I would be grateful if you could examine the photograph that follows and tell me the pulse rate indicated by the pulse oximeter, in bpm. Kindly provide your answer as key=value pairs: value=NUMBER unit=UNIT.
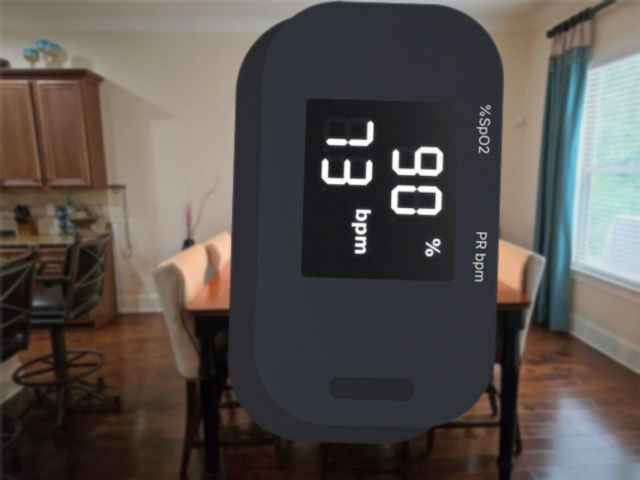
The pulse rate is value=73 unit=bpm
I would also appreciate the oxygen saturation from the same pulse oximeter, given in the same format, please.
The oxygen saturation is value=90 unit=%
